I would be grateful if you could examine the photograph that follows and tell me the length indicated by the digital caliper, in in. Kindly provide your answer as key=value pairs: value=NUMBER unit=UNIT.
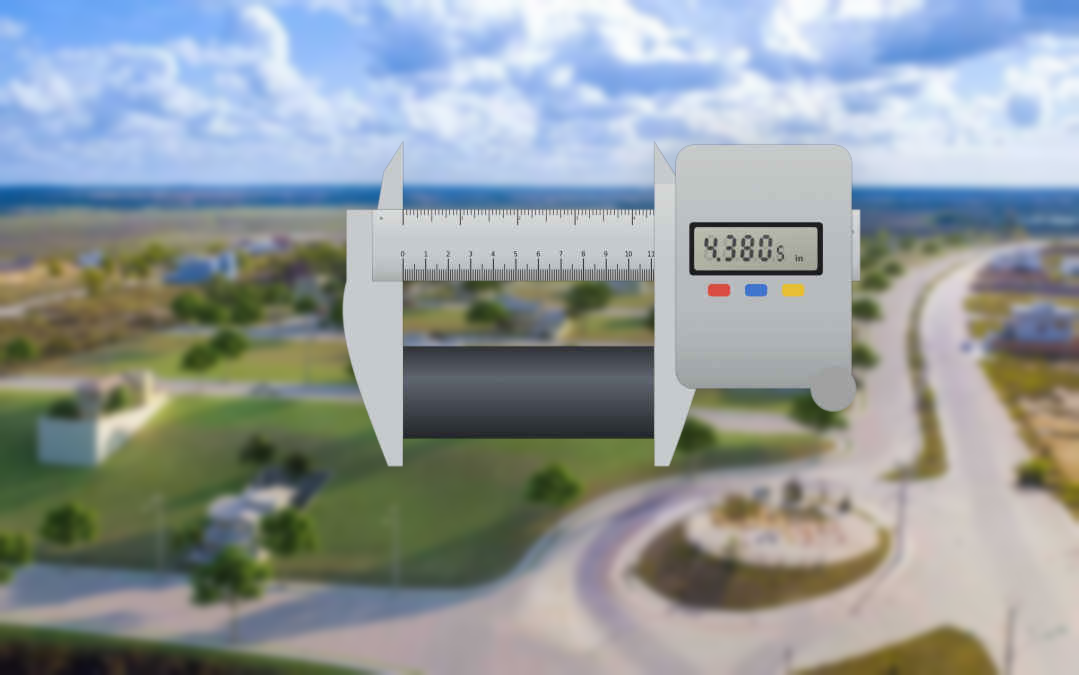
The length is value=4.3805 unit=in
